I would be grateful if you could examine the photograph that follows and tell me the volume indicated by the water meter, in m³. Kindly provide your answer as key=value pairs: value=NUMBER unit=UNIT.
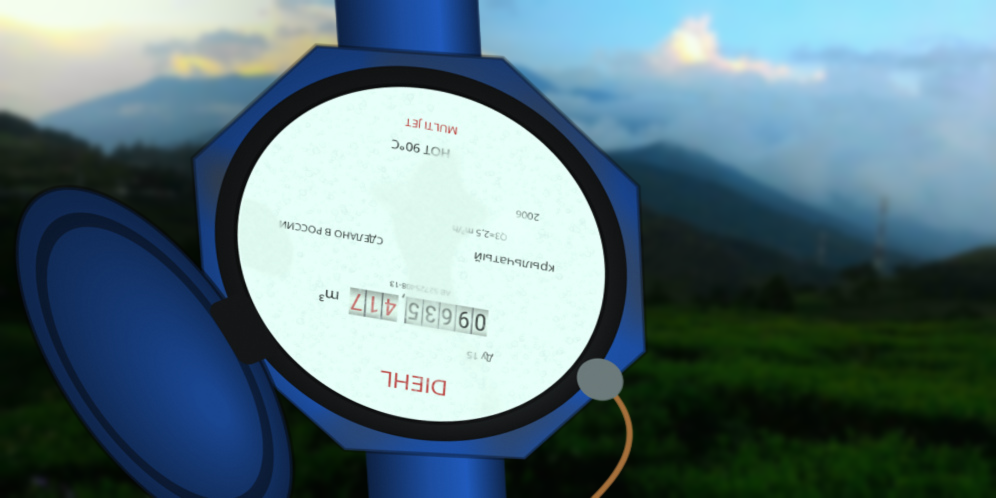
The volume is value=9635.417 unit=m³
